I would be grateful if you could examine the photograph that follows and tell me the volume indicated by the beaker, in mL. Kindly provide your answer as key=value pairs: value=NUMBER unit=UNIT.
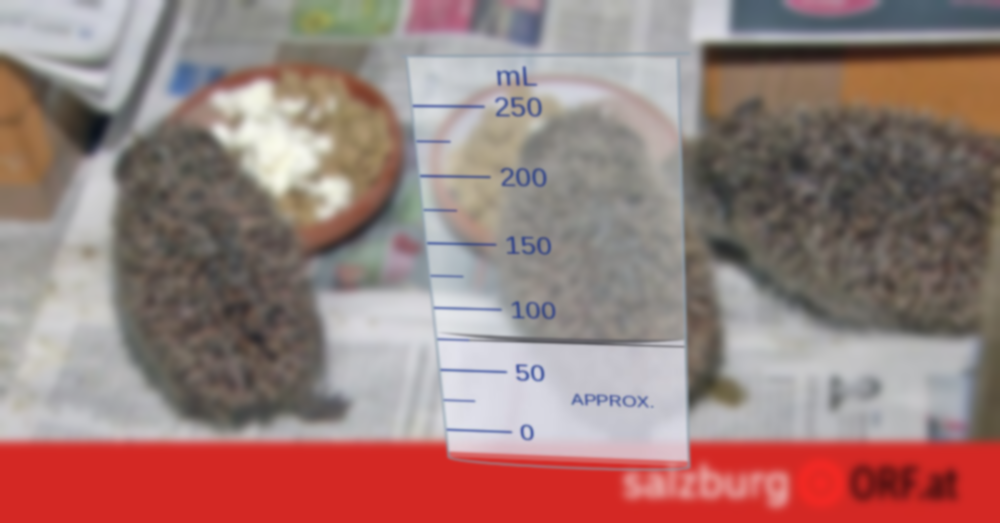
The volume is value=75 unit=mL
